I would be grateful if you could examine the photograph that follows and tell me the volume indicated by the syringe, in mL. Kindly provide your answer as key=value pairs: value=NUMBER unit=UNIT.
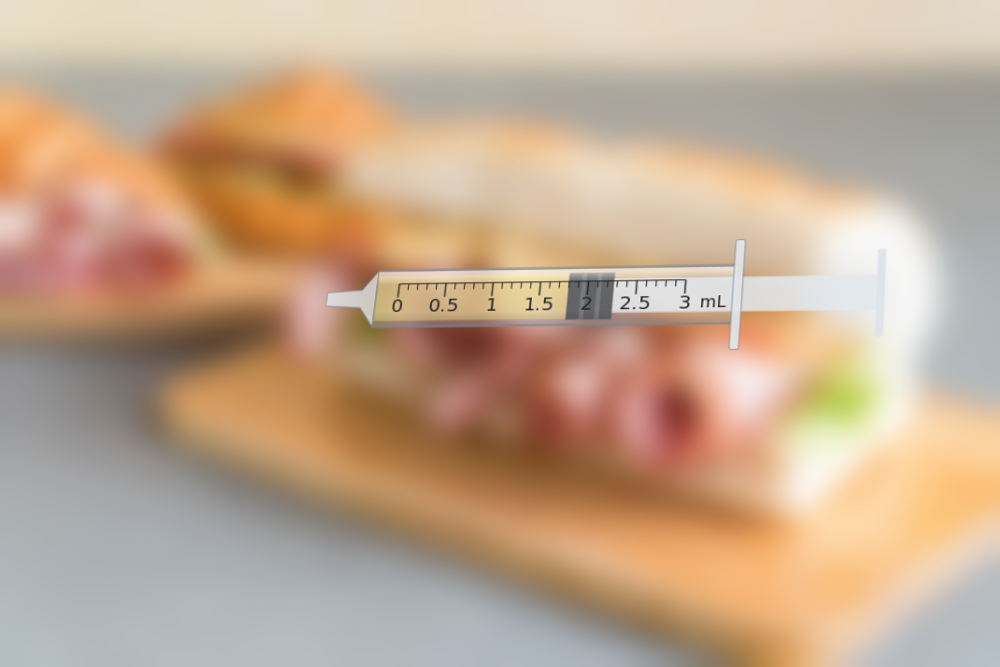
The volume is value=1.8 unit=mL
